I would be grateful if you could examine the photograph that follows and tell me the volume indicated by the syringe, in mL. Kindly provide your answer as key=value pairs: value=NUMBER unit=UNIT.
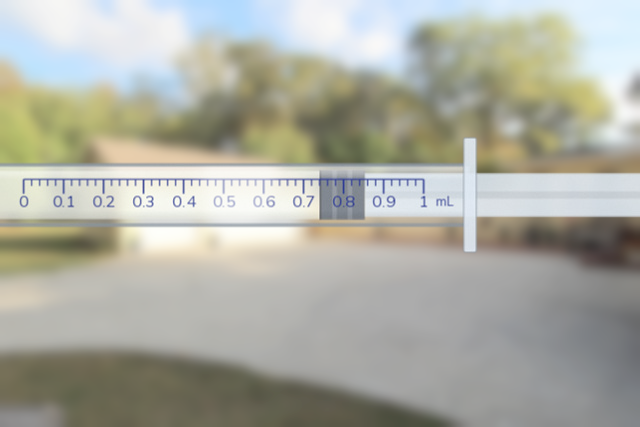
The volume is value=0.74 unit=mL
